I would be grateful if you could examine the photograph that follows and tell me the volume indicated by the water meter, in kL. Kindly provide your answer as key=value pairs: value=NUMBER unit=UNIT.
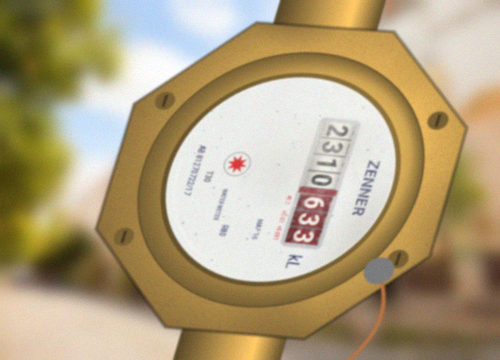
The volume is value=2310.633 unit=kL
